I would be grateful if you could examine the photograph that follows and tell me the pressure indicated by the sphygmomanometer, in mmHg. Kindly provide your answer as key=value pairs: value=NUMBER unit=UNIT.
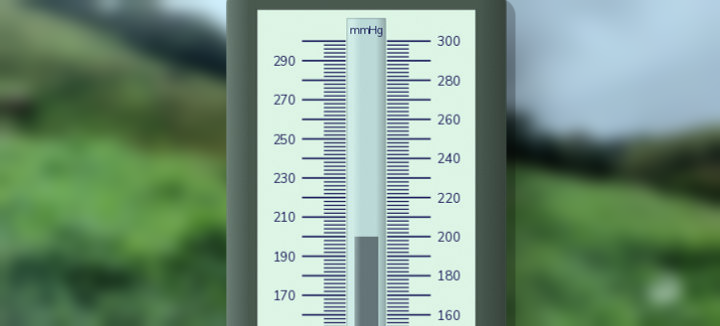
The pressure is value=200 unit=mmHg
